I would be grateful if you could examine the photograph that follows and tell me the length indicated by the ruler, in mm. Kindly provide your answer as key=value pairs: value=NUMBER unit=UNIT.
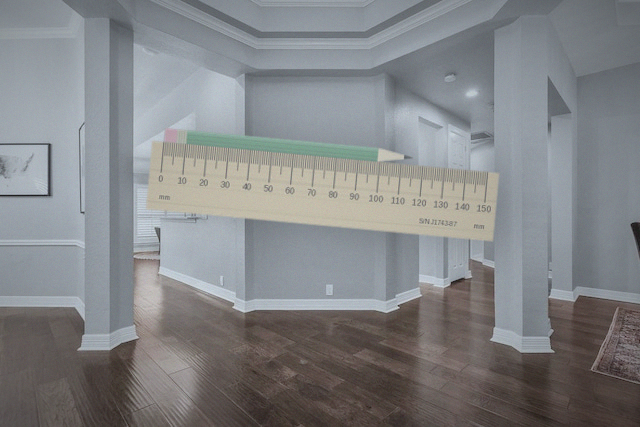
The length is value=115 unit=mm
